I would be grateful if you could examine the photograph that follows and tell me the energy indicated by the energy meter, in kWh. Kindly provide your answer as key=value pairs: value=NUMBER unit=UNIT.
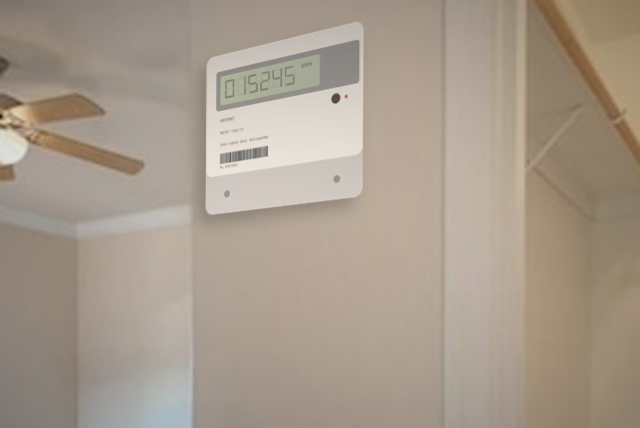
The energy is value=15245 unit=kWh
